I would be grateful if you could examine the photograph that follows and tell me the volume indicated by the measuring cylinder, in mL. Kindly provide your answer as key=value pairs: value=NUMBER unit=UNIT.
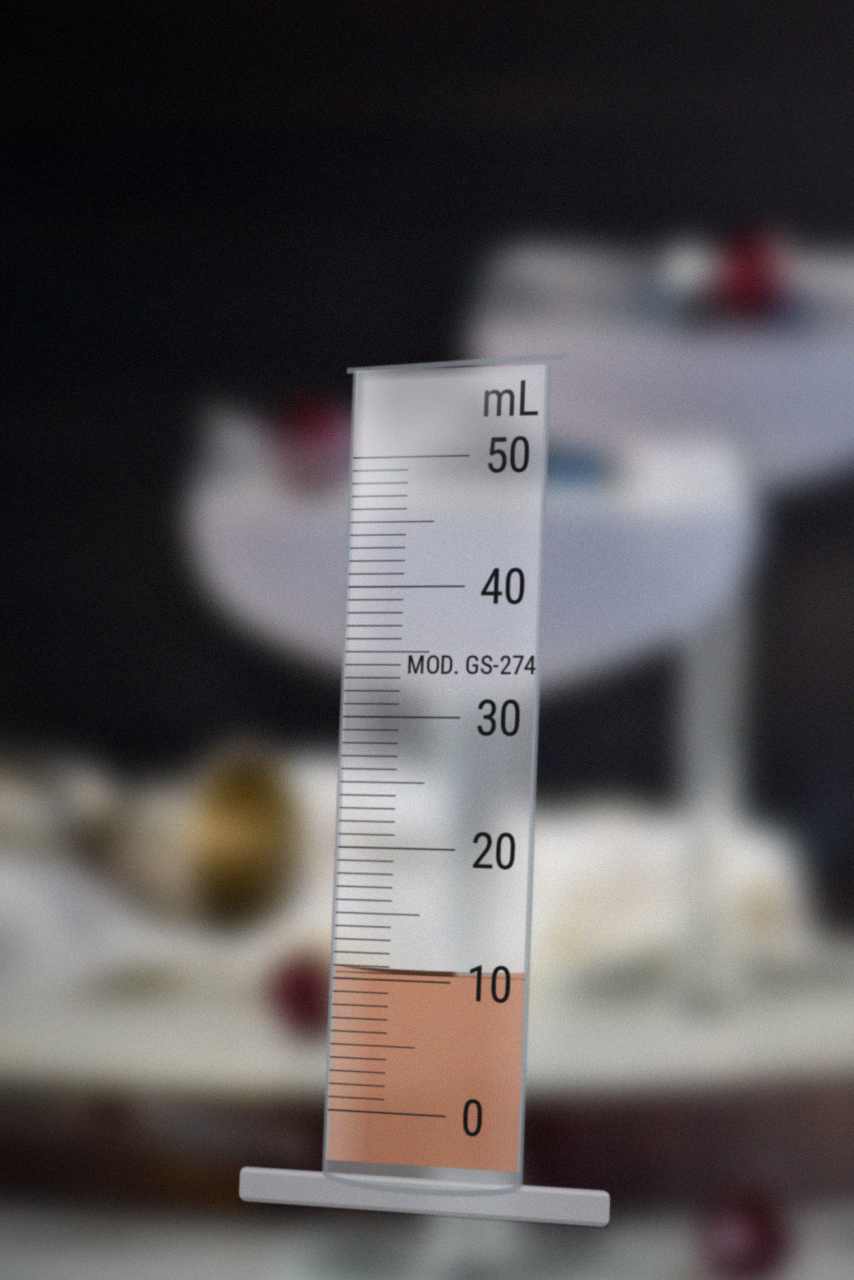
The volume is value=10.5 unit=mL
